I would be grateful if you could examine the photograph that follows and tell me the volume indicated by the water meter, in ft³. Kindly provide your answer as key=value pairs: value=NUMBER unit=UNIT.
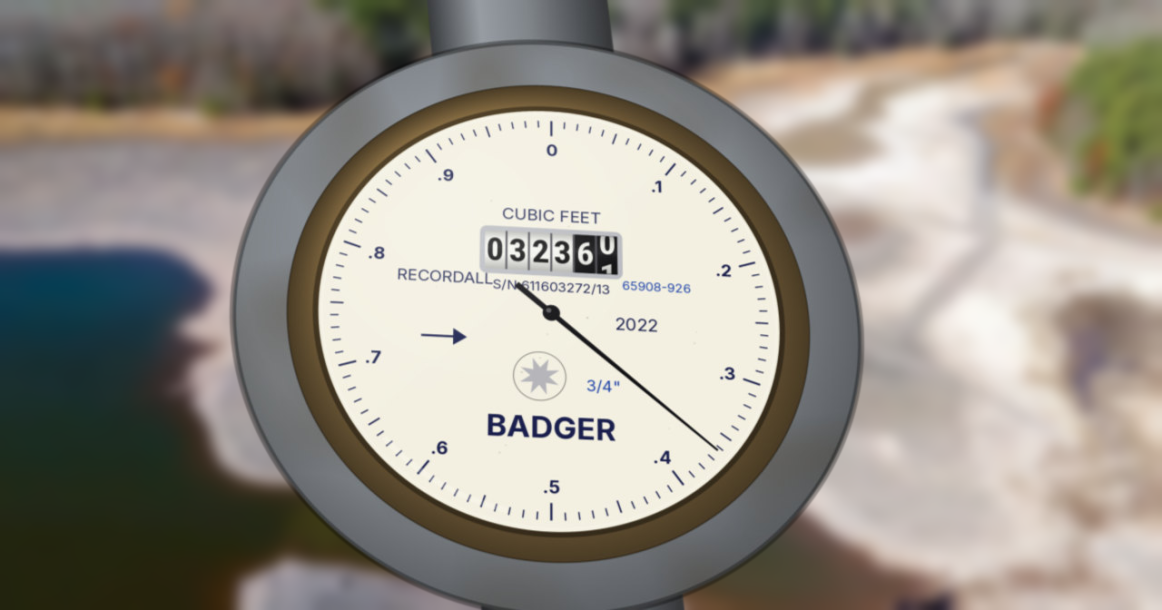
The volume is value=32360.36 unit=ft³
